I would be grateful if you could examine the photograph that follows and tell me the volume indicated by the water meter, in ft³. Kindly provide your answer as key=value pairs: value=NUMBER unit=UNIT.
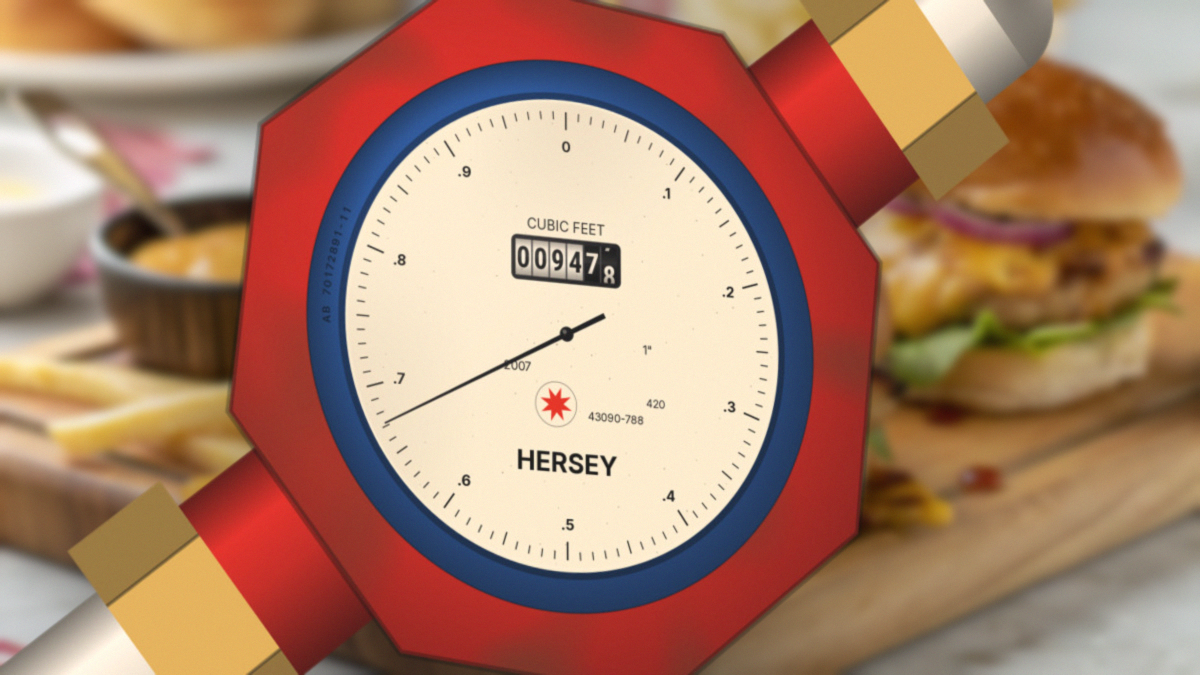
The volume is value=9477.67 unit=ft³
